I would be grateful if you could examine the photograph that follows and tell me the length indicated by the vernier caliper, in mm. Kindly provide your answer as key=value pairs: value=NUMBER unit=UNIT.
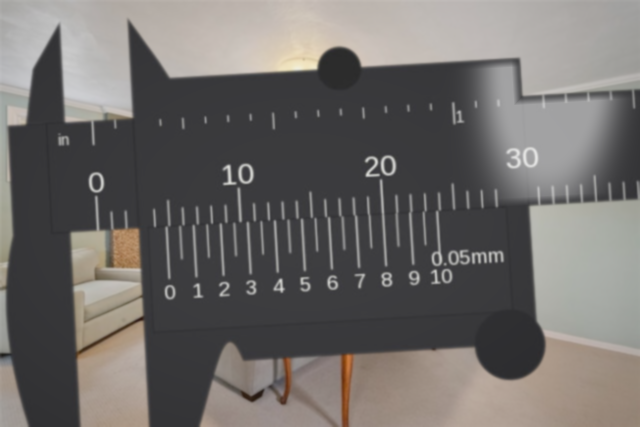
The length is value=4.8 unit=mm
